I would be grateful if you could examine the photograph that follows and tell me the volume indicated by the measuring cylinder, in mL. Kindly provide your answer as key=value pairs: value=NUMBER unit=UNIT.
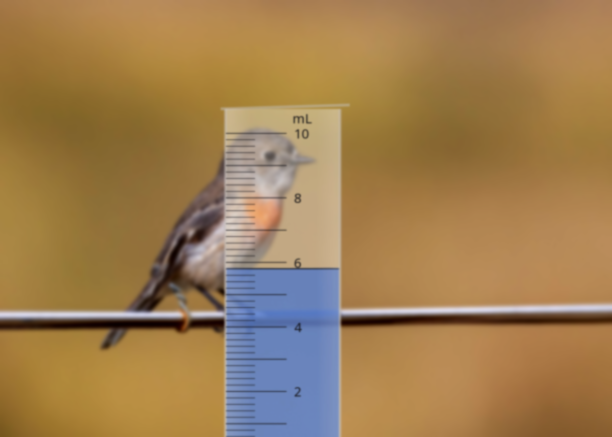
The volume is value=5.8 unit=mL
